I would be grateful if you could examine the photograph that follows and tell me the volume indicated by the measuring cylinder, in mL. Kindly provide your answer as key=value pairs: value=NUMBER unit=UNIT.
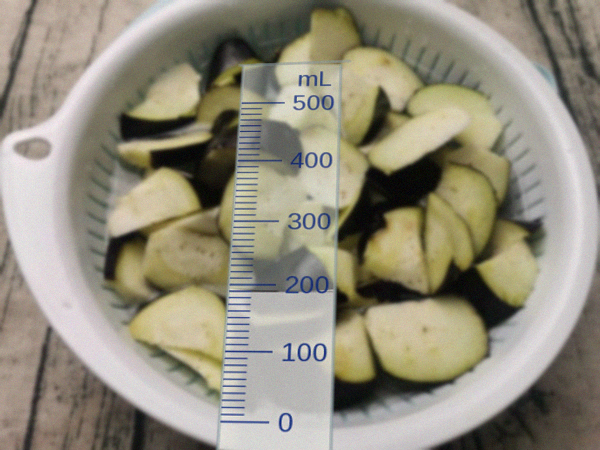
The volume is value=190 unit=mL
